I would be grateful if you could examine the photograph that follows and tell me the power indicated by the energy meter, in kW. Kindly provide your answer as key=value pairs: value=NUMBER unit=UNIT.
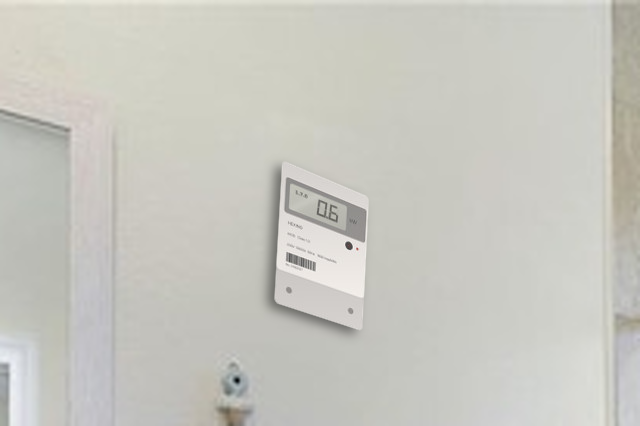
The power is value=0.6 unit=kW
